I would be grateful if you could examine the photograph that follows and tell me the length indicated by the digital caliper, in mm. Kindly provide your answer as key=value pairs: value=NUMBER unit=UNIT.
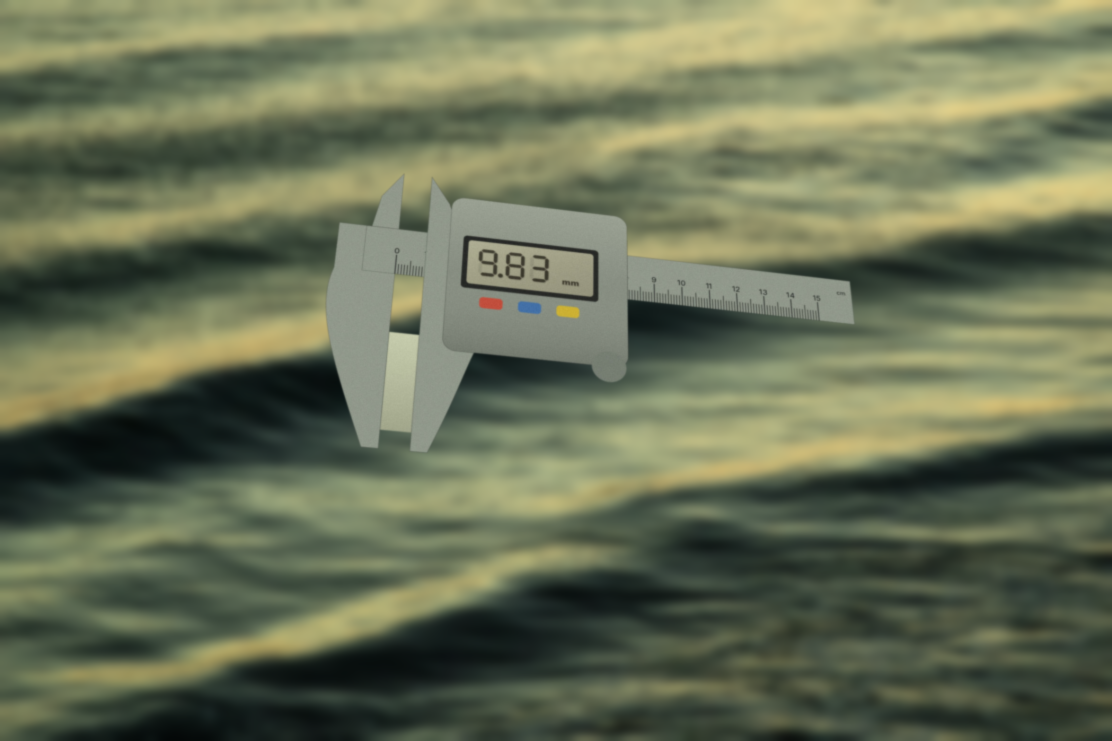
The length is value=9.83 unit=mm
